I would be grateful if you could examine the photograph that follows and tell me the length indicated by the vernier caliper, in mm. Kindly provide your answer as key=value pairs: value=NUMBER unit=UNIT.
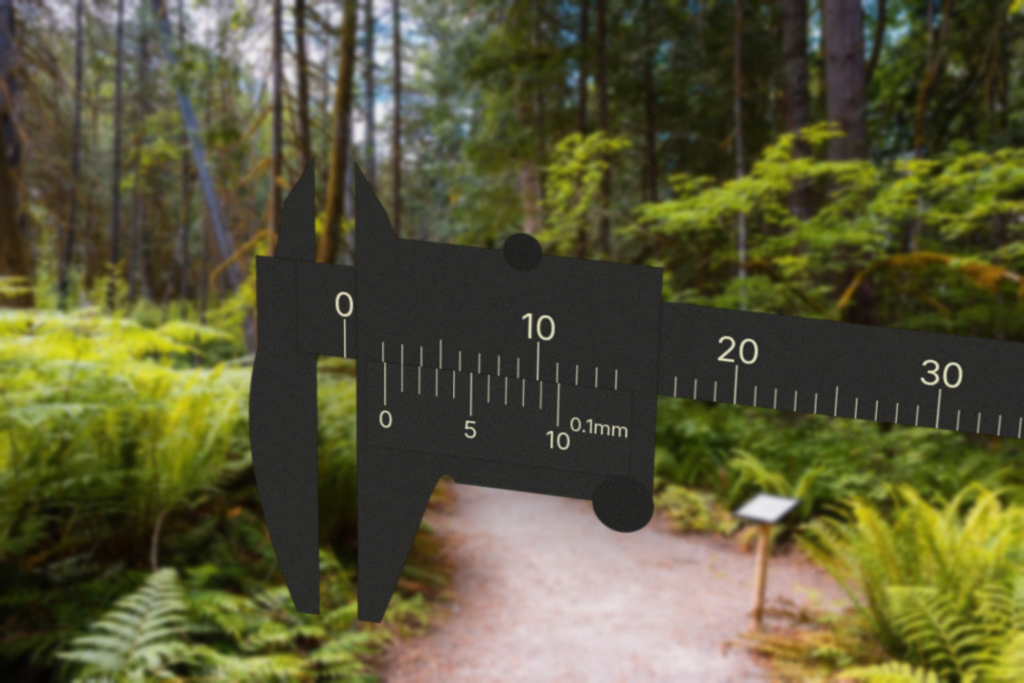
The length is value=2.1 unit=mm
